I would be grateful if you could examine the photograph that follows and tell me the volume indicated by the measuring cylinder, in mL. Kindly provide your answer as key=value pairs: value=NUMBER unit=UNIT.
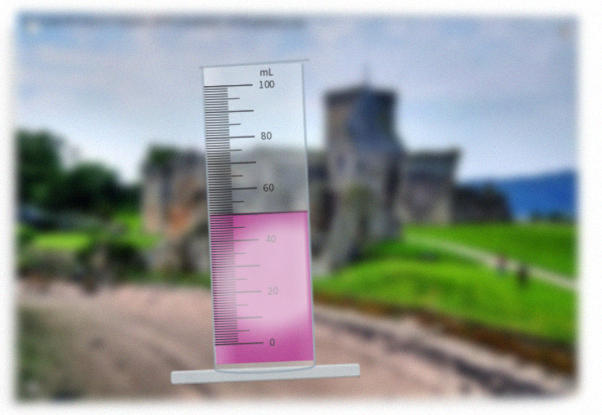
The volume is value=50 unit=mL
